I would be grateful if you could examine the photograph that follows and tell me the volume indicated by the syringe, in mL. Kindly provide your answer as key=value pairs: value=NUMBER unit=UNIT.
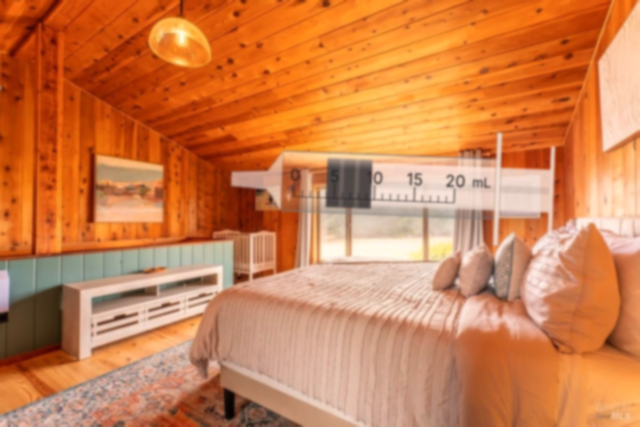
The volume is value=4 unit=mL
